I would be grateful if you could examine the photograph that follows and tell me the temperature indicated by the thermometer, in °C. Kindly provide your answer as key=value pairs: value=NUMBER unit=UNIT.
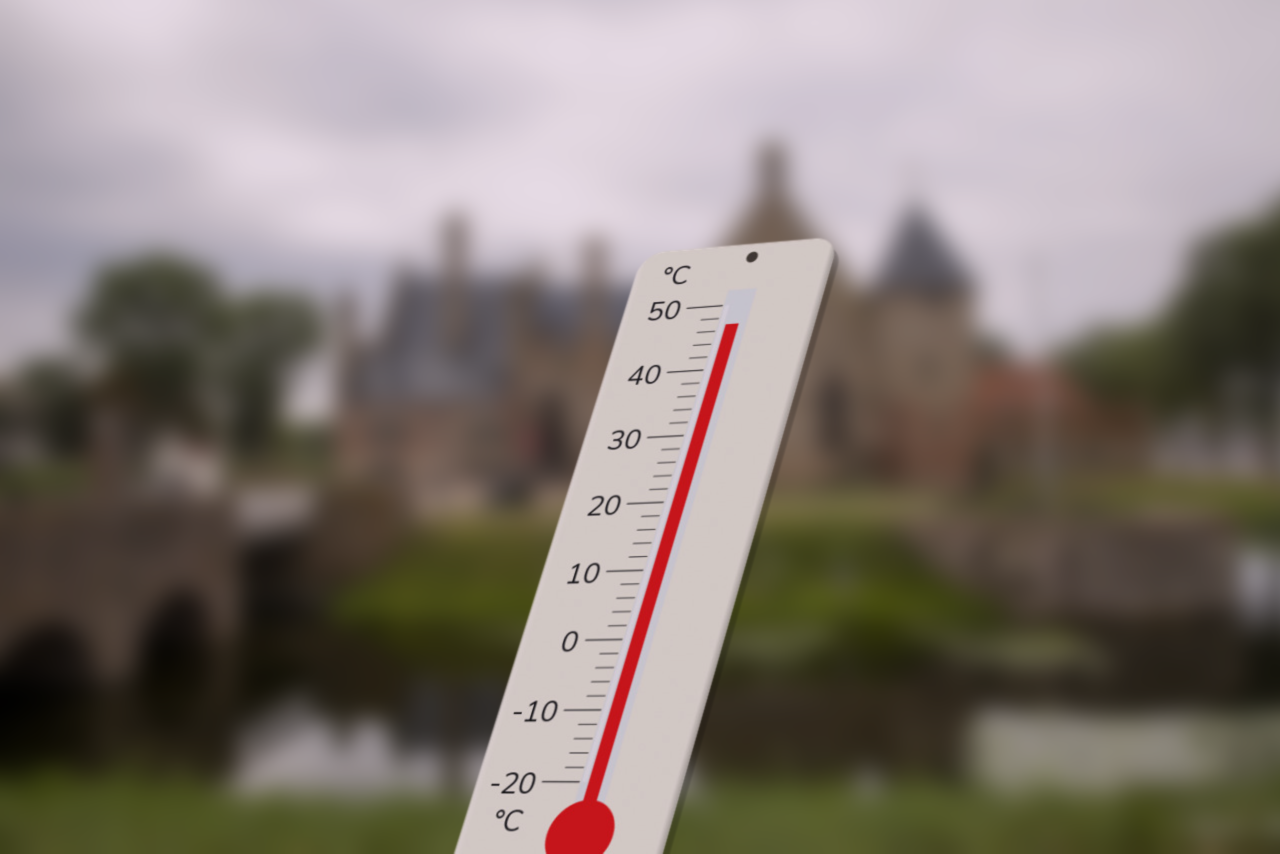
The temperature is value=47 unit=°C
